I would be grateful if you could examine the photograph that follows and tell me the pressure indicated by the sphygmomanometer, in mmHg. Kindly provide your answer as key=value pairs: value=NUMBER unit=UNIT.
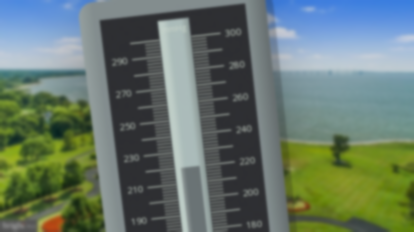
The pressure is value=220 unit=mmHg
